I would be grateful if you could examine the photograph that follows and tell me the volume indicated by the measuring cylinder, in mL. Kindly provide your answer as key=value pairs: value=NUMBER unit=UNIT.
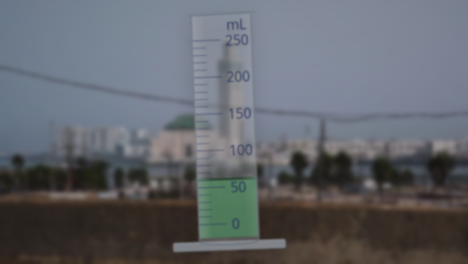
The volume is value=60 unit=mL
